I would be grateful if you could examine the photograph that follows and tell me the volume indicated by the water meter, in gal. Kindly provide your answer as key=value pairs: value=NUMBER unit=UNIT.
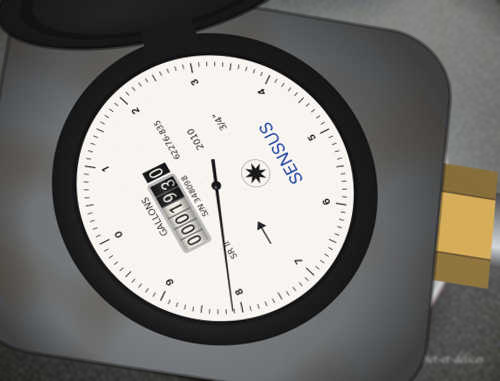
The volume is value=1928.1 unit=gal
